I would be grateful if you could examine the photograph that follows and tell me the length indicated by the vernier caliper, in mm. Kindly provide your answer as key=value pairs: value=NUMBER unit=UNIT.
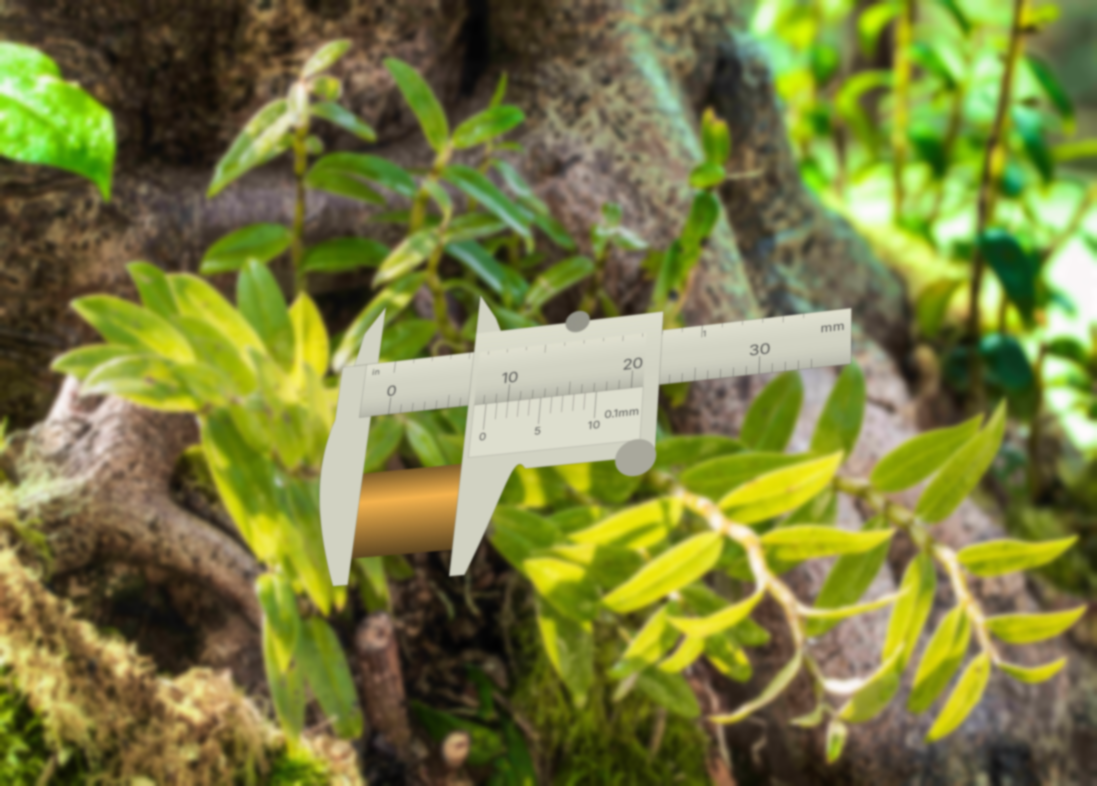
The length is value=8.2 unit=mm
